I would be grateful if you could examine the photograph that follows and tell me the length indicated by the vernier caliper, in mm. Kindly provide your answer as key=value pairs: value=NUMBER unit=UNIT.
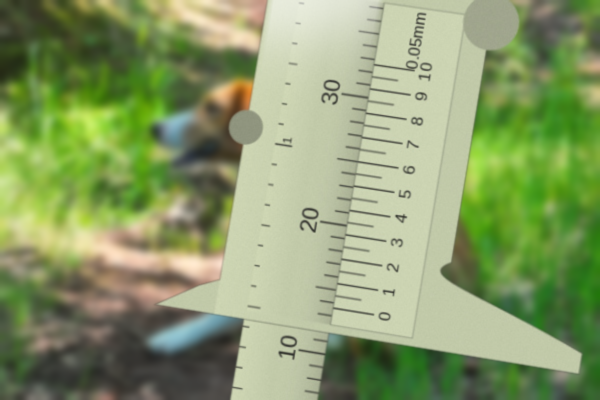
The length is value=13.6 unit=mm
